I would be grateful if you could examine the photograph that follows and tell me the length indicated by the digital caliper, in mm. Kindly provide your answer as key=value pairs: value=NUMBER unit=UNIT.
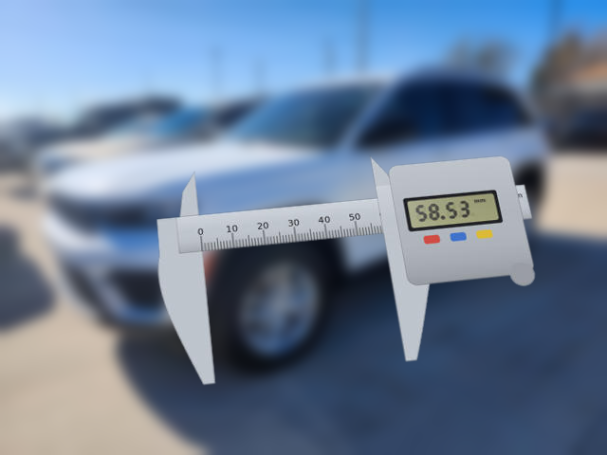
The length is value=58.53 unit=mm
